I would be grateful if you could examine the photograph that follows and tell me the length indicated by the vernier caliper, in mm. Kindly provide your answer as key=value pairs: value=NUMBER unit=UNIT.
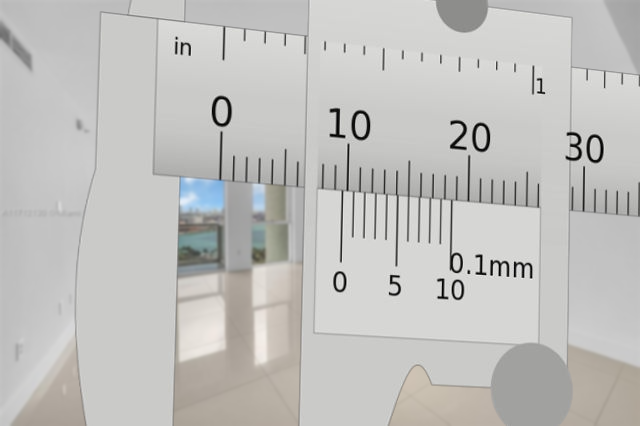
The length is value=9.6 unit=mm
